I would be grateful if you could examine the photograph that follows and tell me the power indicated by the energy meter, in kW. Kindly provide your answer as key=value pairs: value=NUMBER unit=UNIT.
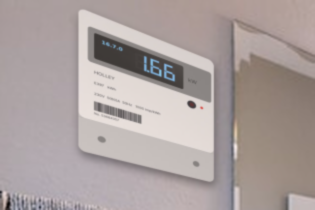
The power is value=1.66 unit=kW
